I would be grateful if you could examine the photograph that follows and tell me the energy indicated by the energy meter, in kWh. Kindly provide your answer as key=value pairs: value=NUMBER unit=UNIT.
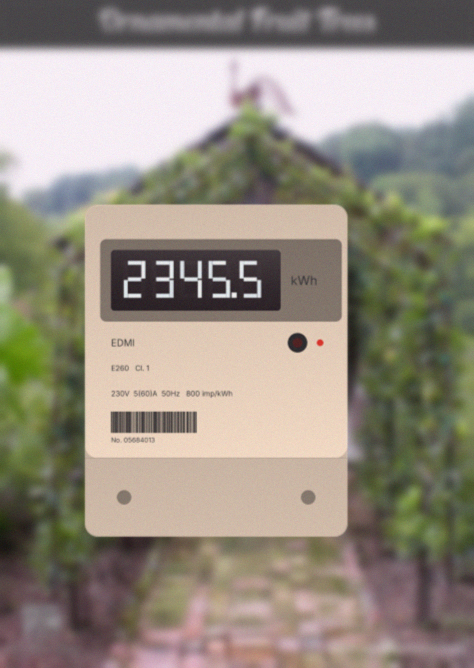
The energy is value=2345.5 unit=kWh
